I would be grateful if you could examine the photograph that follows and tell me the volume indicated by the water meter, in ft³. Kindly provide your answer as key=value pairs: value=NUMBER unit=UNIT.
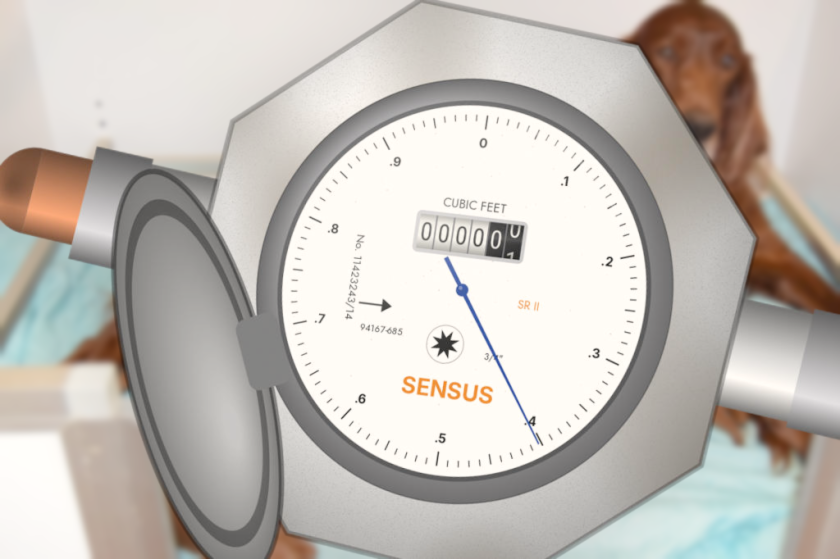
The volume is value=0.40 unit=ft³
